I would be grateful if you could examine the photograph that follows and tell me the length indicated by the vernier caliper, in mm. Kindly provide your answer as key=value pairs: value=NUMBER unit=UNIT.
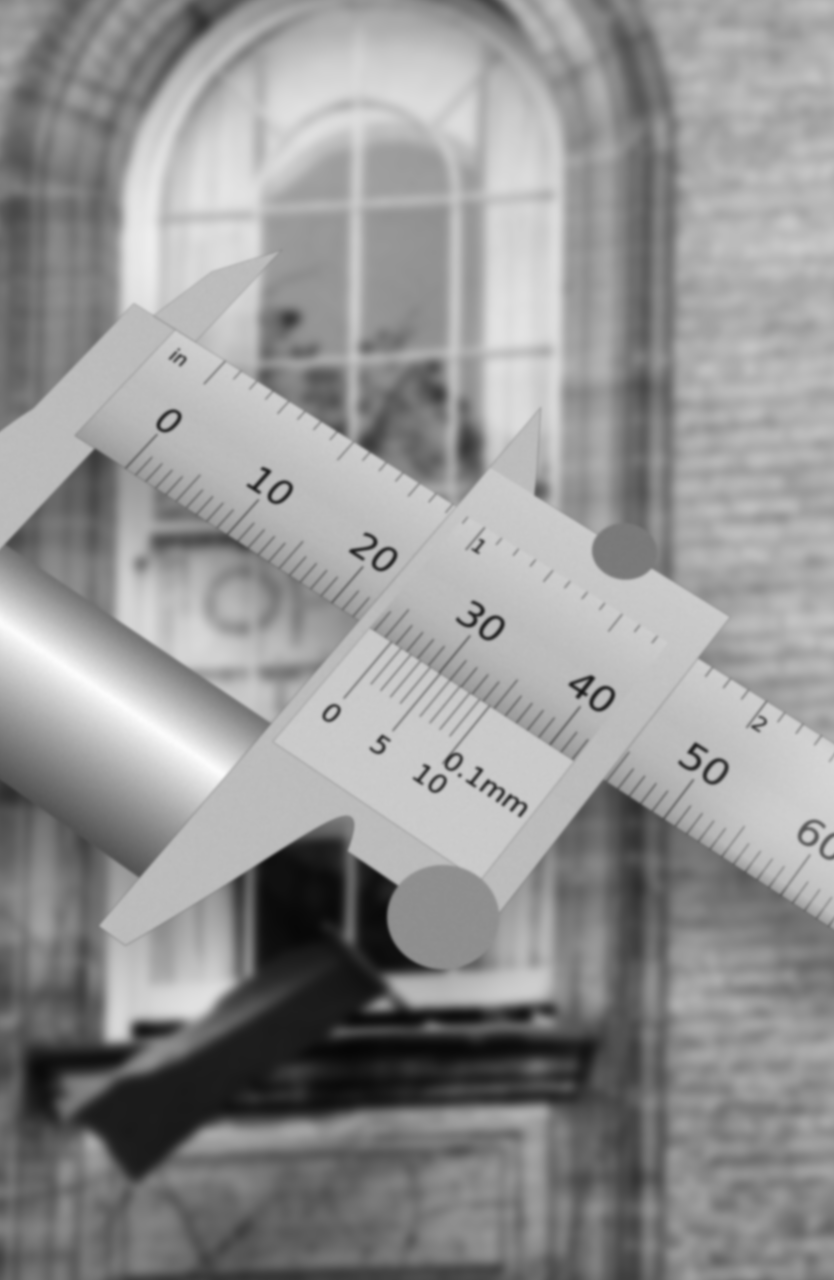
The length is value=25.6 unit=mm
